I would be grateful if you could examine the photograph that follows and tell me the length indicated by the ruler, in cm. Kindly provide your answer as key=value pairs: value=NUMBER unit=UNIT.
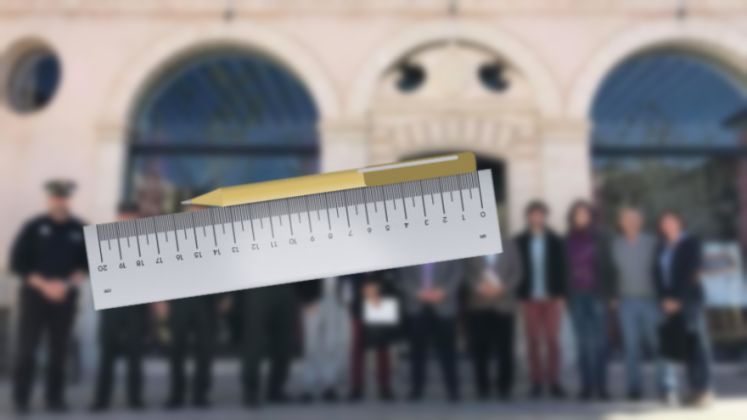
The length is value=15.5 unit=cm
